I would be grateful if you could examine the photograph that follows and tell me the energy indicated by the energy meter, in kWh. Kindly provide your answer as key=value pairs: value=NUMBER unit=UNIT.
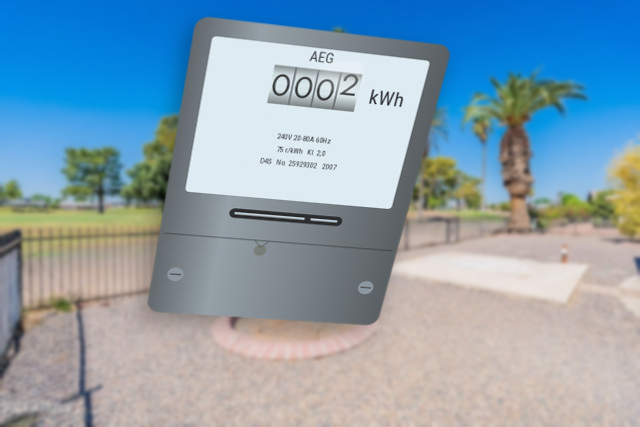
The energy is value=2 unit=kWh
